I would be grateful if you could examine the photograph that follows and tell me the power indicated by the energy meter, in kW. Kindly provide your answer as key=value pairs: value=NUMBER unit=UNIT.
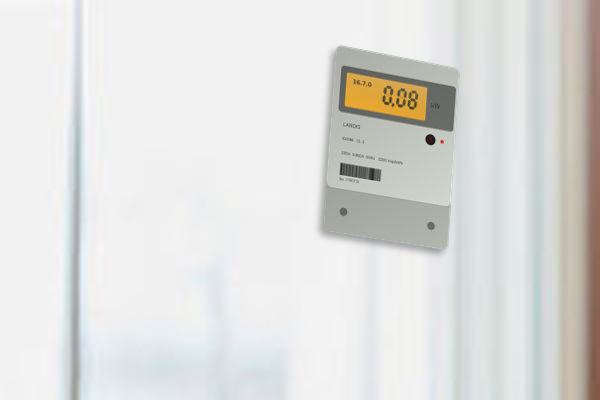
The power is value=0.08 unit=kW
